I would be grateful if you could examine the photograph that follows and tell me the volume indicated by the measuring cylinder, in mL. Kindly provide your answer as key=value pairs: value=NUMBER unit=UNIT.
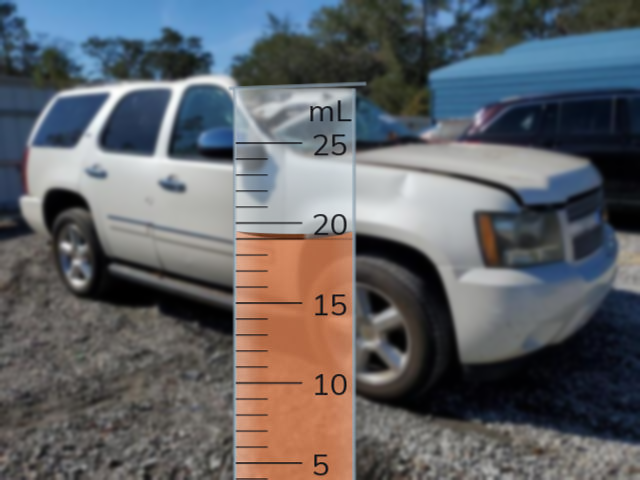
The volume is value=19 unit=mL
